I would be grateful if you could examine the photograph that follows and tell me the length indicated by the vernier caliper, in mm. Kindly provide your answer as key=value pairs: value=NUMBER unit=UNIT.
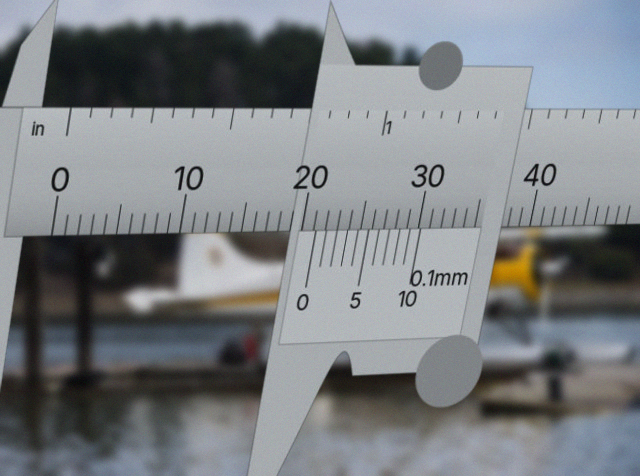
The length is value=21.2 unit=mm
